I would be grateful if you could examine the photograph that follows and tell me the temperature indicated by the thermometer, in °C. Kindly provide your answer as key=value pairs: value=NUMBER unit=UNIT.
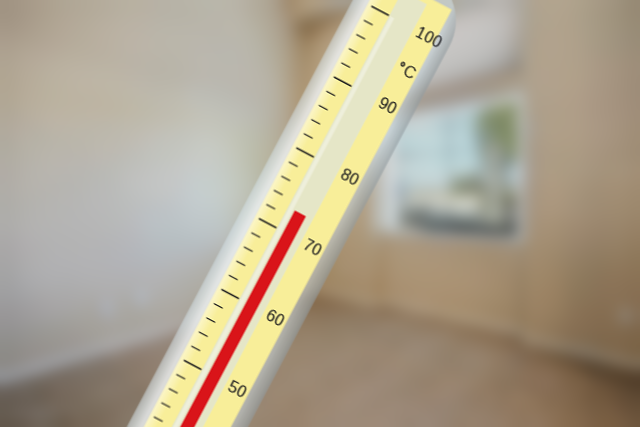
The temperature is value=73 unit=°C
